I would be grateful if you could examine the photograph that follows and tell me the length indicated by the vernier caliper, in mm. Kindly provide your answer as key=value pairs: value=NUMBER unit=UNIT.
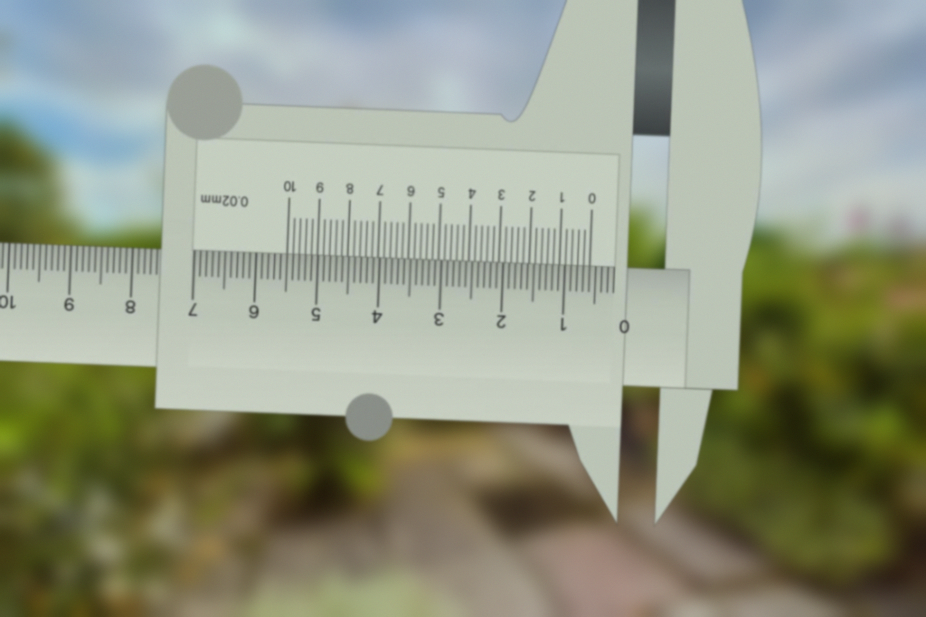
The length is value=6.0 unit=mm
